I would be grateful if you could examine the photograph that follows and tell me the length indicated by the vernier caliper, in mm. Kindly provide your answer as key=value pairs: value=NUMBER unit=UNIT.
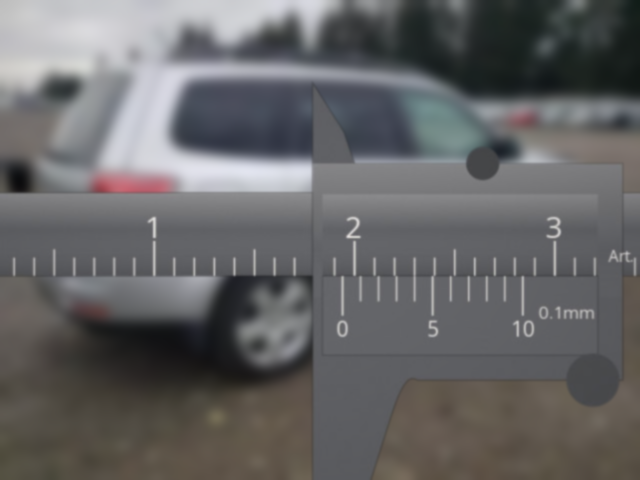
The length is value=19.4 unit=mm
